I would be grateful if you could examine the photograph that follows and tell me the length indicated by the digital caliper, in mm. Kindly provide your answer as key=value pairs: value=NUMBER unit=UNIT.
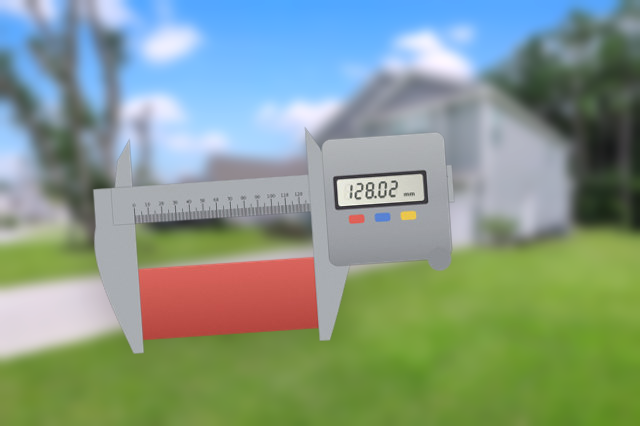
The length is value=128.02 unit=mm
